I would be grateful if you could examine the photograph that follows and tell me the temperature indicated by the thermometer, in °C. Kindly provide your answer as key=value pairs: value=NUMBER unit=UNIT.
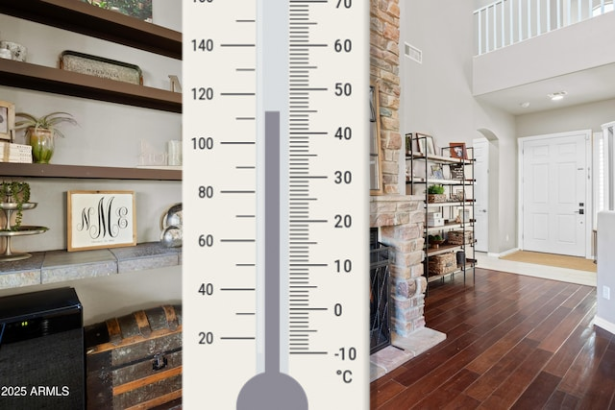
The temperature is value=45 unit=°C
